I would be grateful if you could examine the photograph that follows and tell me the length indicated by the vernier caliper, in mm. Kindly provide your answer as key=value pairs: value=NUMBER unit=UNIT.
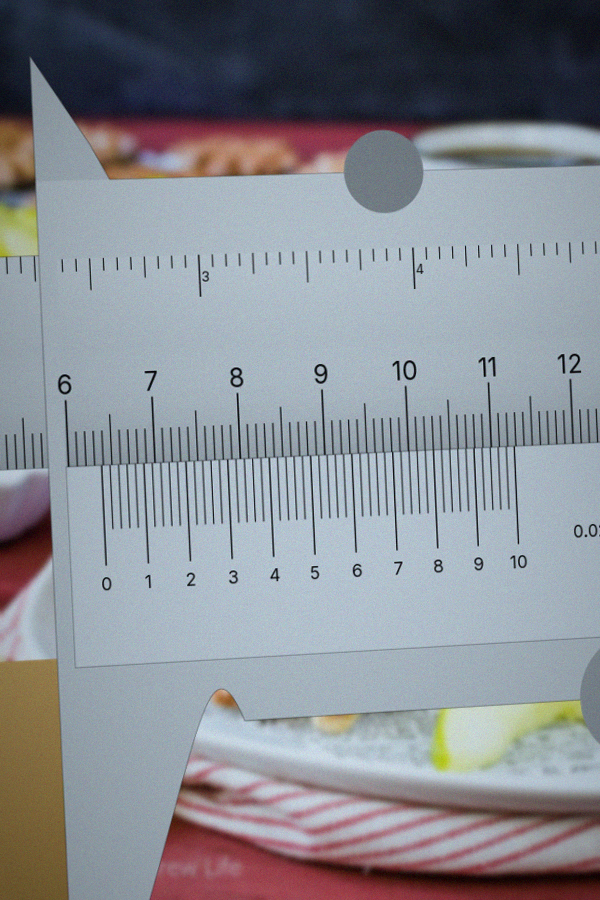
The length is value=63.8 unit=mm
